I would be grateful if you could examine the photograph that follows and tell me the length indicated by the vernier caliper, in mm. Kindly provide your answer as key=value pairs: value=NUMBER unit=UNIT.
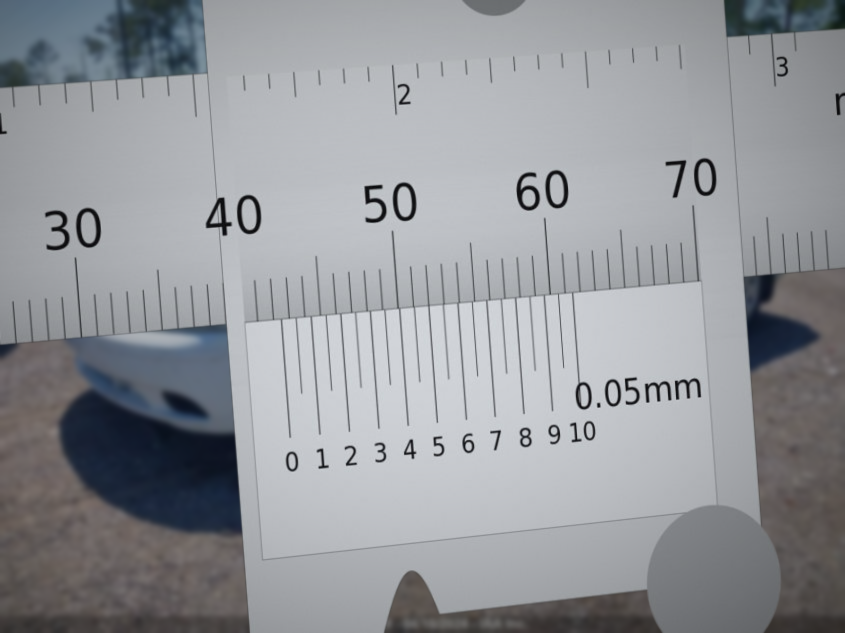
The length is value=42.5 unit=mm
